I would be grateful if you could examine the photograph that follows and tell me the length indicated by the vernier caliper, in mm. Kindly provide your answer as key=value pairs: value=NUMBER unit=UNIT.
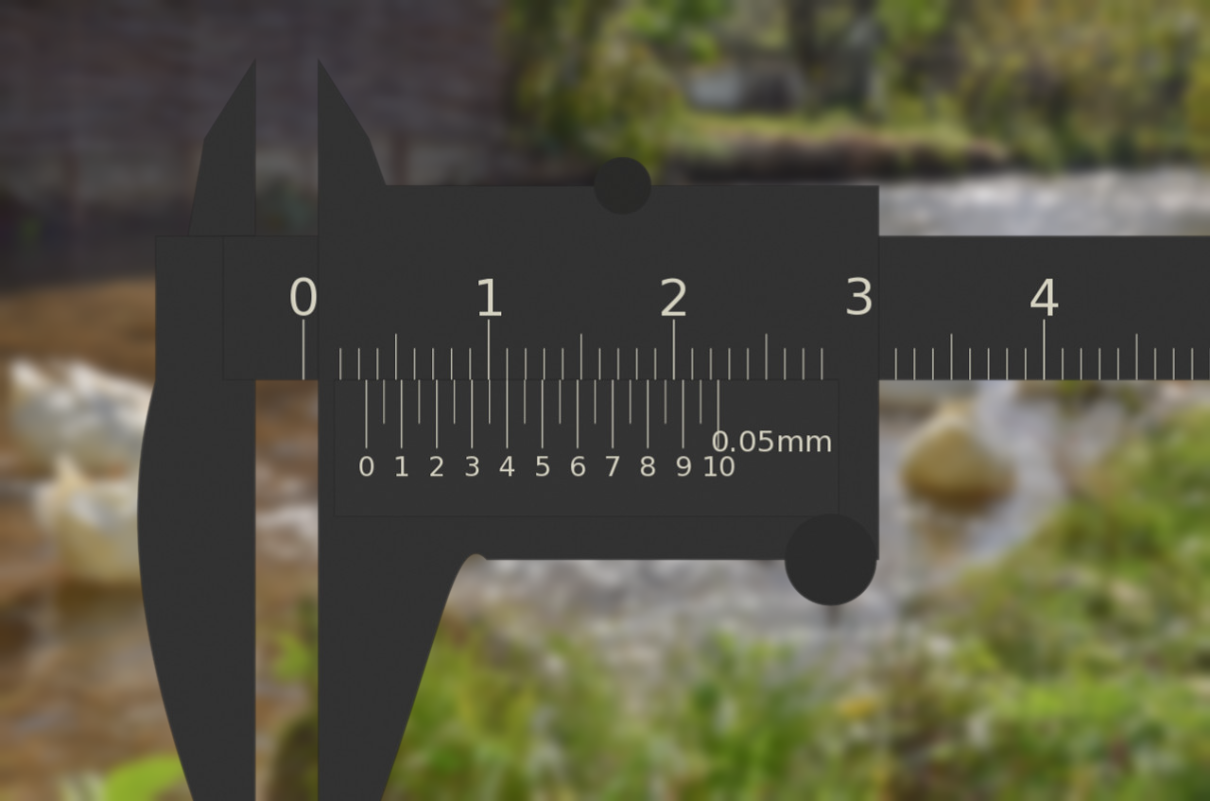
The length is value=3.4 unit=mm
